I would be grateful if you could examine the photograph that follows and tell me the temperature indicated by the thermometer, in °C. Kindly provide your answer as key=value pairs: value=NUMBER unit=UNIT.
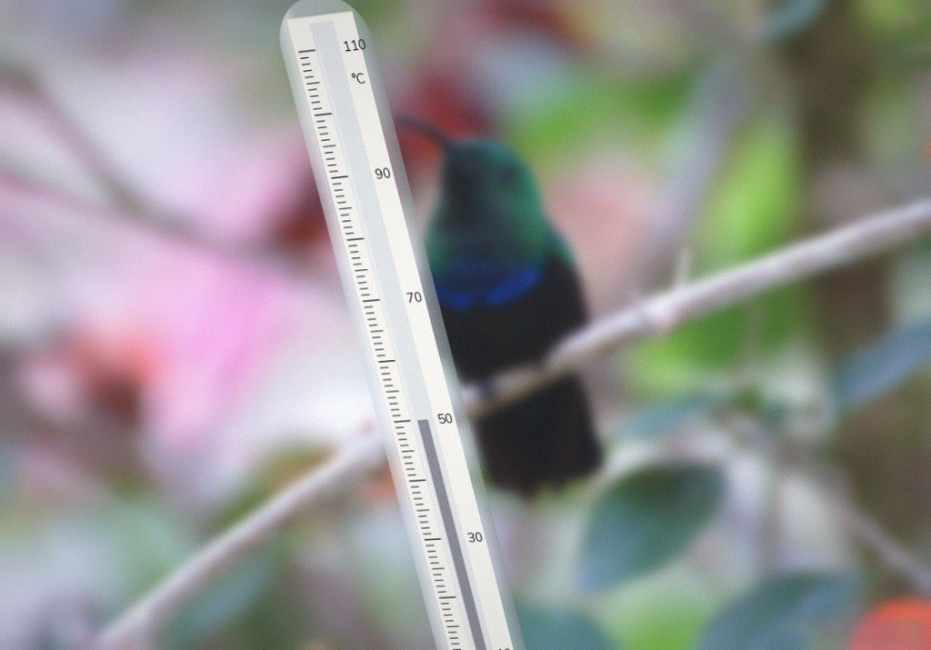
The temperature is value=50 unit=°C
